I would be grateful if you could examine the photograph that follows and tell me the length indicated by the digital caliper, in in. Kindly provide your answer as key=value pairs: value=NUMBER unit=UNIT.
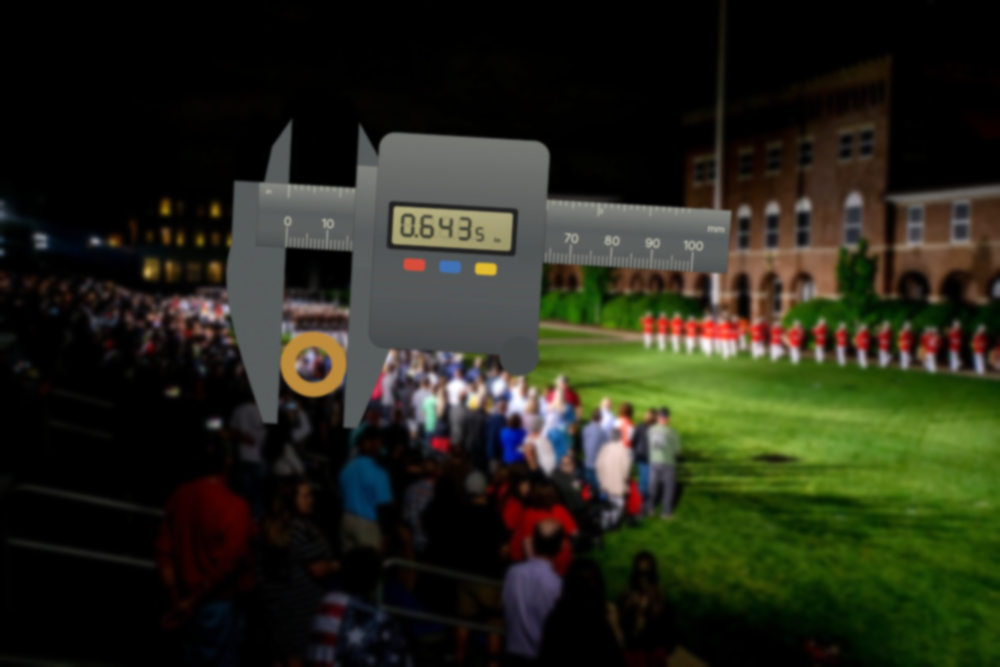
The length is value=0.6435 unit=in
